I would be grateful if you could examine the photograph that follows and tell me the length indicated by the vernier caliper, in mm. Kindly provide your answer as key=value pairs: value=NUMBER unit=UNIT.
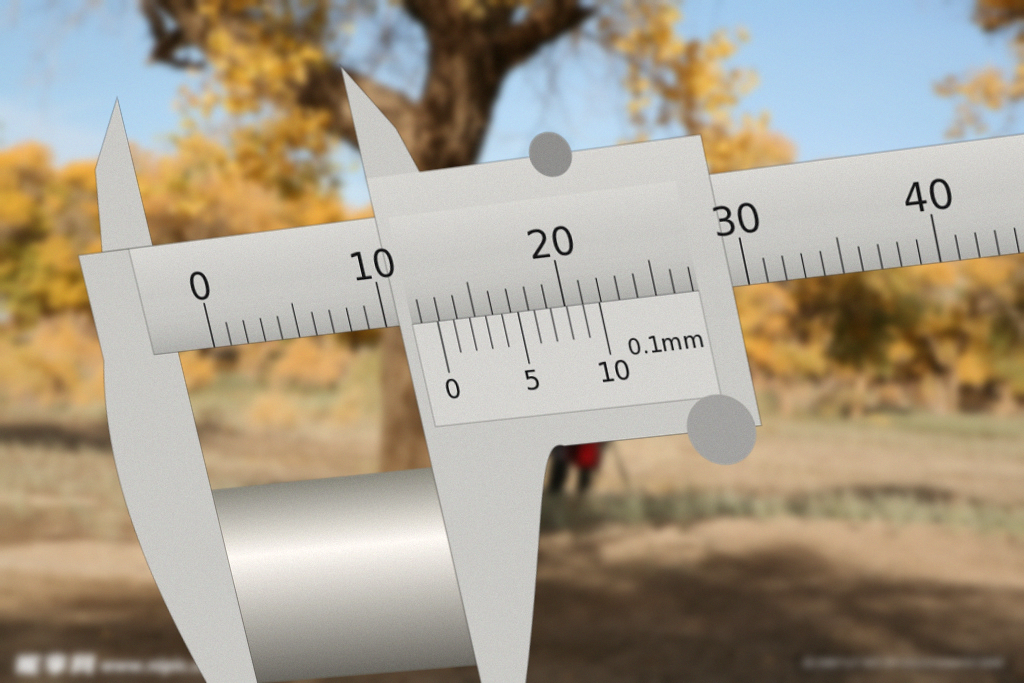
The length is value=12.9 unit=mm
